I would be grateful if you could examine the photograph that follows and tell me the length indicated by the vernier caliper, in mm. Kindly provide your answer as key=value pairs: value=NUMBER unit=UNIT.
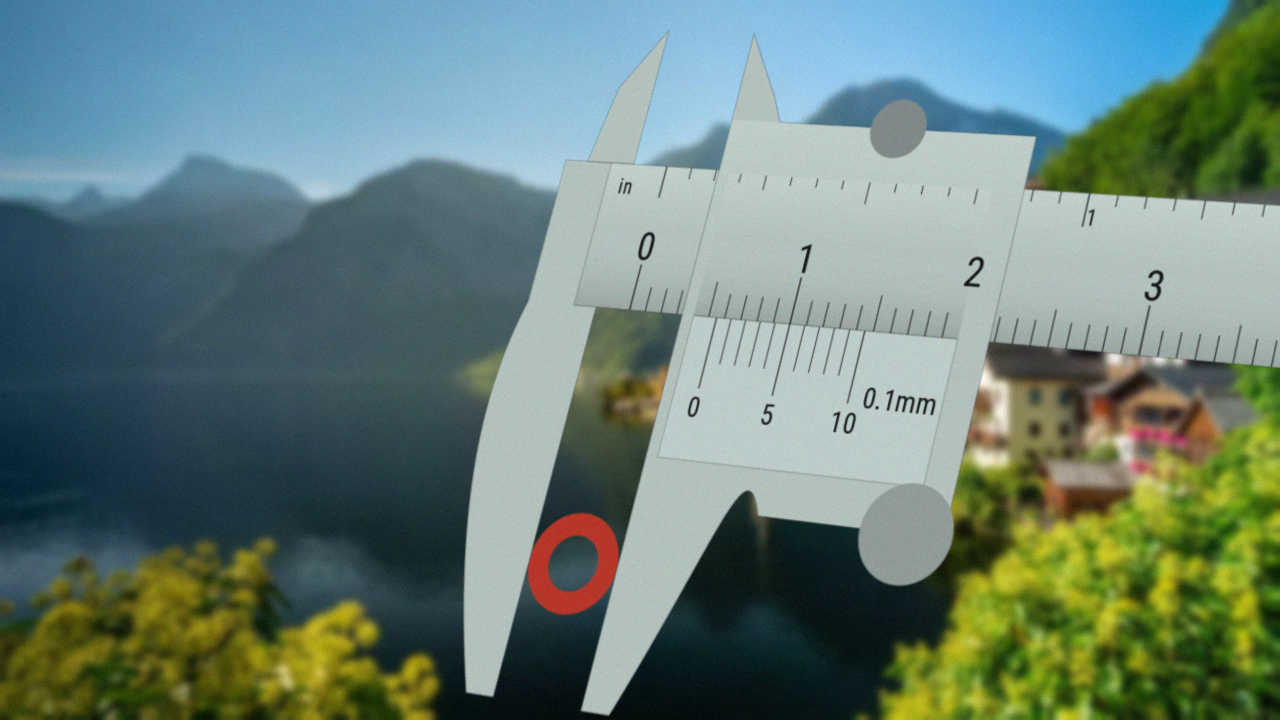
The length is value=5.5 unit=mm
